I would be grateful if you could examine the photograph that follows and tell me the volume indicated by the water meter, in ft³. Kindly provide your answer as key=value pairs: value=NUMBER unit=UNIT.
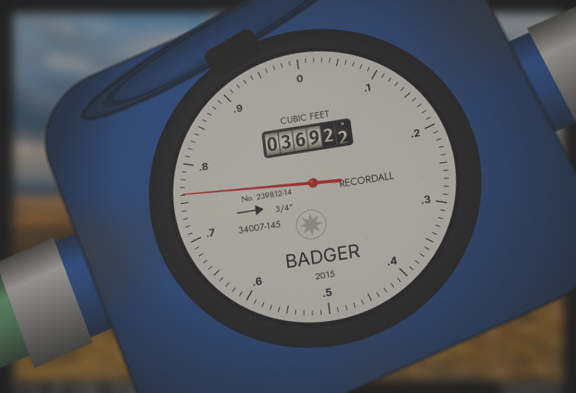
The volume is value=36921.76 unit=ft³
